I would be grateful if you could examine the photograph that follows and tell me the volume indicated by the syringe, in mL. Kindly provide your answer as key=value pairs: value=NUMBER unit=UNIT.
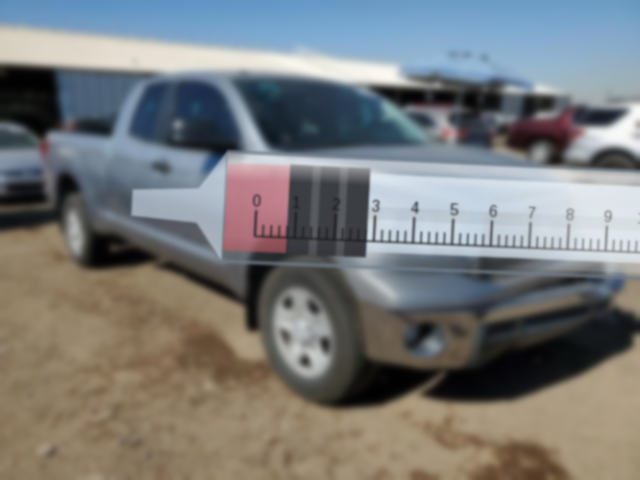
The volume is value=0.8 unit=mL
